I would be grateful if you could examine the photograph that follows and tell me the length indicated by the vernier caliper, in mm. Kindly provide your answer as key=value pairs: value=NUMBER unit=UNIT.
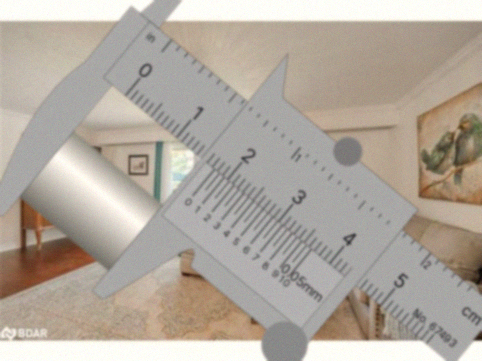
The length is value=17.5 unit=mm
